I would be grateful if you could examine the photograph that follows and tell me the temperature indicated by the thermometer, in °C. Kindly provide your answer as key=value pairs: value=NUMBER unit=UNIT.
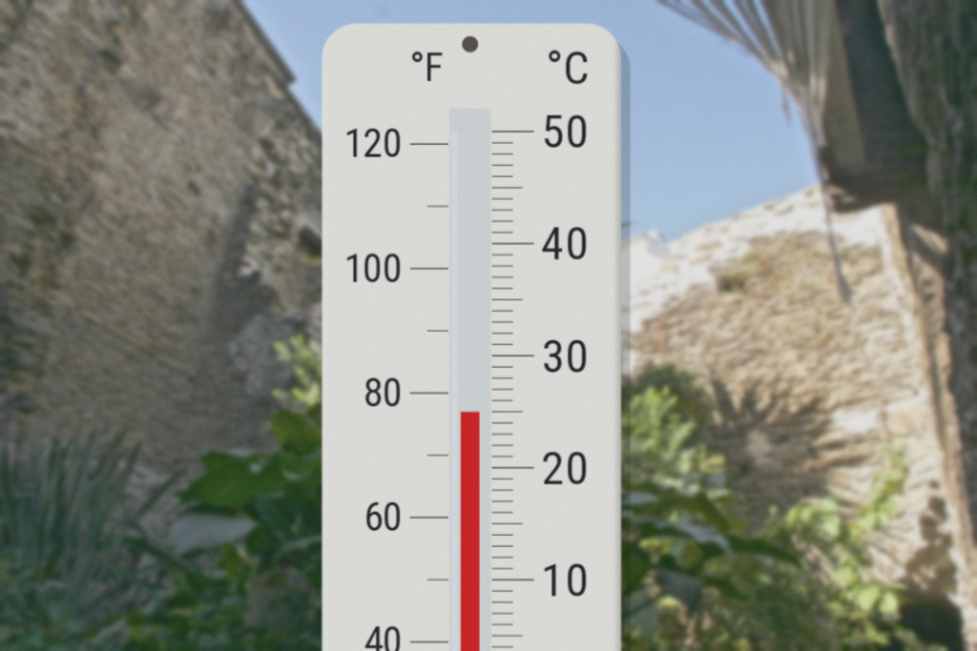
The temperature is value=25 unit=°C
